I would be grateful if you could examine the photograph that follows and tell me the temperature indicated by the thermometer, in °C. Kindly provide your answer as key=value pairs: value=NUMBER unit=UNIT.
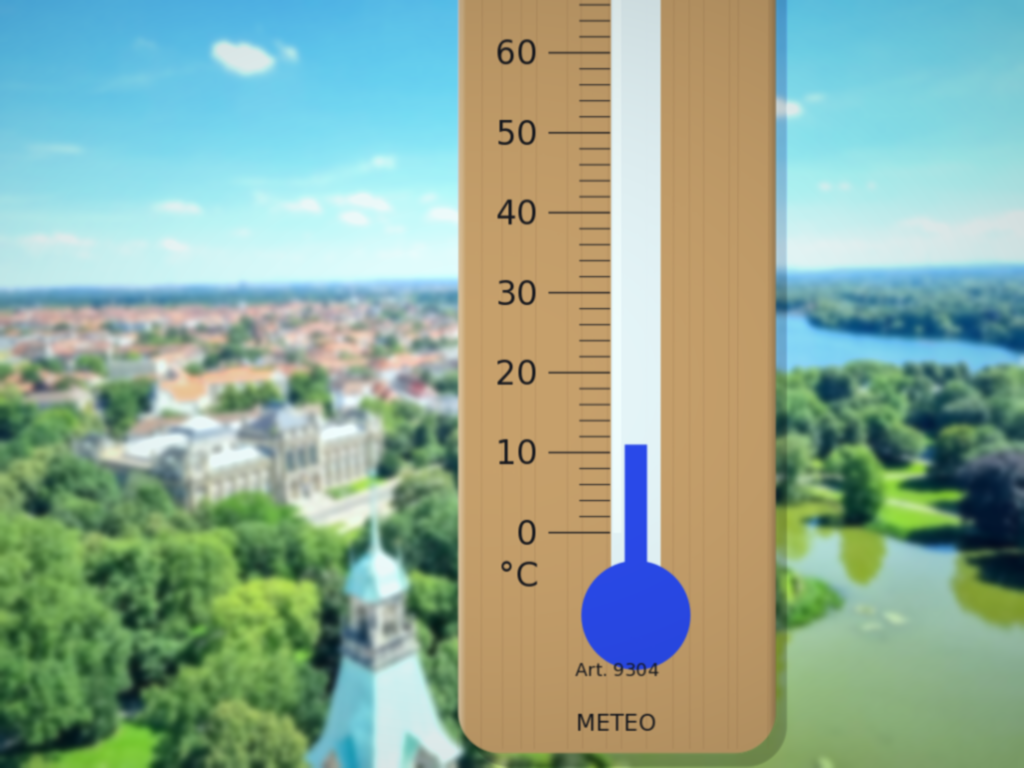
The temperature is value=11 unit=°C
